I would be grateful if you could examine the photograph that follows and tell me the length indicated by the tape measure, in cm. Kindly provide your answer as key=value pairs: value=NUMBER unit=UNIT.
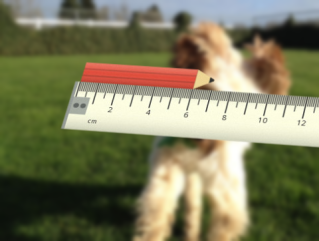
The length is value=7 unit=cm
